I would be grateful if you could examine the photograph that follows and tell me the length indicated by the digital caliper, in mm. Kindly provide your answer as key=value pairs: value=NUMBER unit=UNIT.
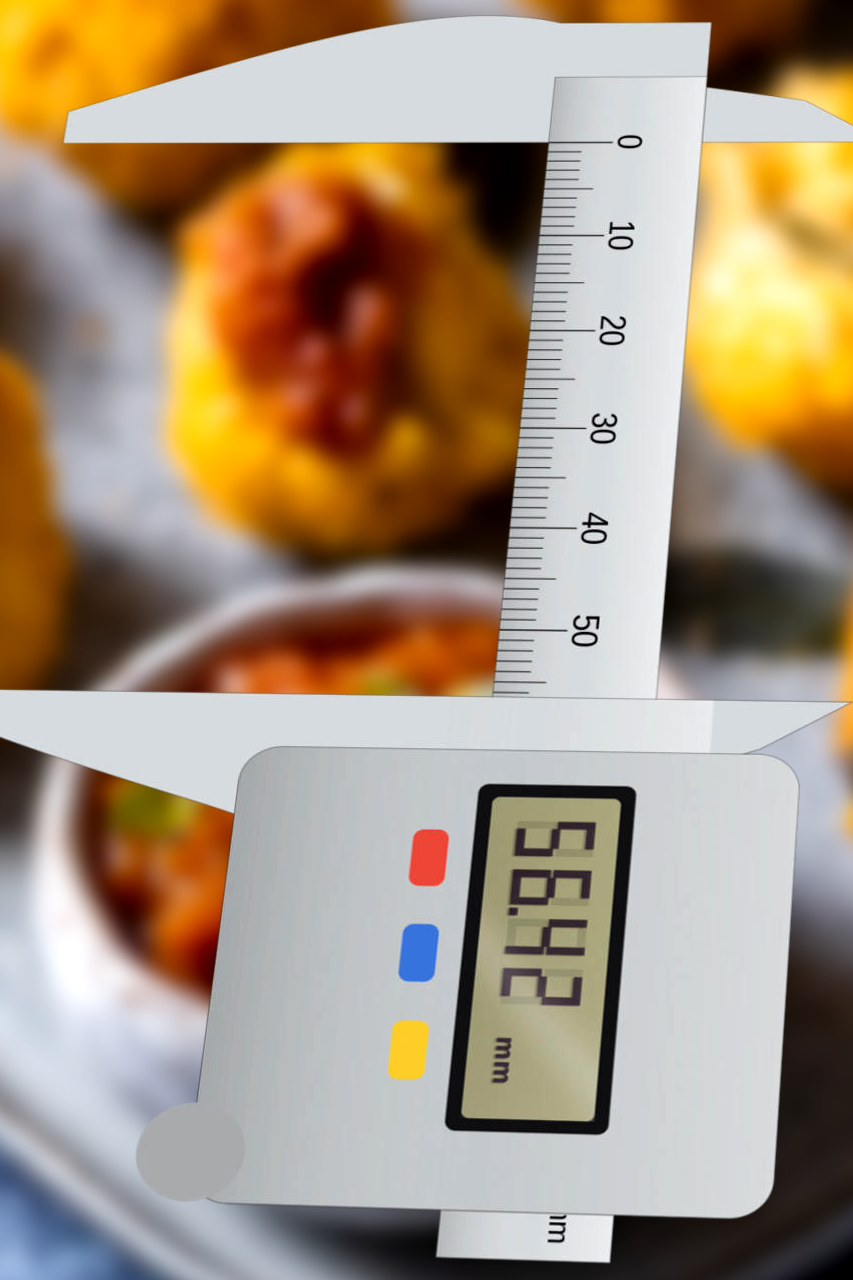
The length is value=56.42 unit=mm
